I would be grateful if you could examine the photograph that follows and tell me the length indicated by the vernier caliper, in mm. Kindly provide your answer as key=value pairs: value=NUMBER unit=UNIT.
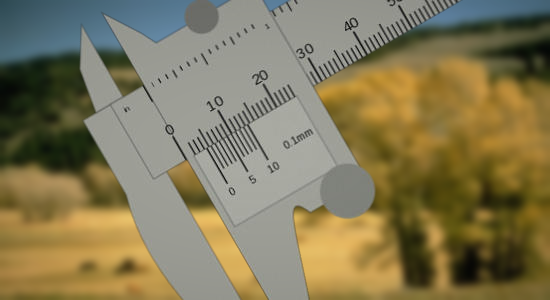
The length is value=4.5 unit=mm
